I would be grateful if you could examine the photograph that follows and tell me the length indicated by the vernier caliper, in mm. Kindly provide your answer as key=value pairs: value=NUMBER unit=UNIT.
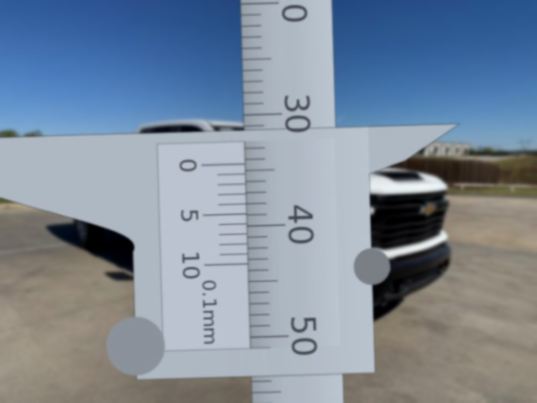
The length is value=34.4 unit=mm
